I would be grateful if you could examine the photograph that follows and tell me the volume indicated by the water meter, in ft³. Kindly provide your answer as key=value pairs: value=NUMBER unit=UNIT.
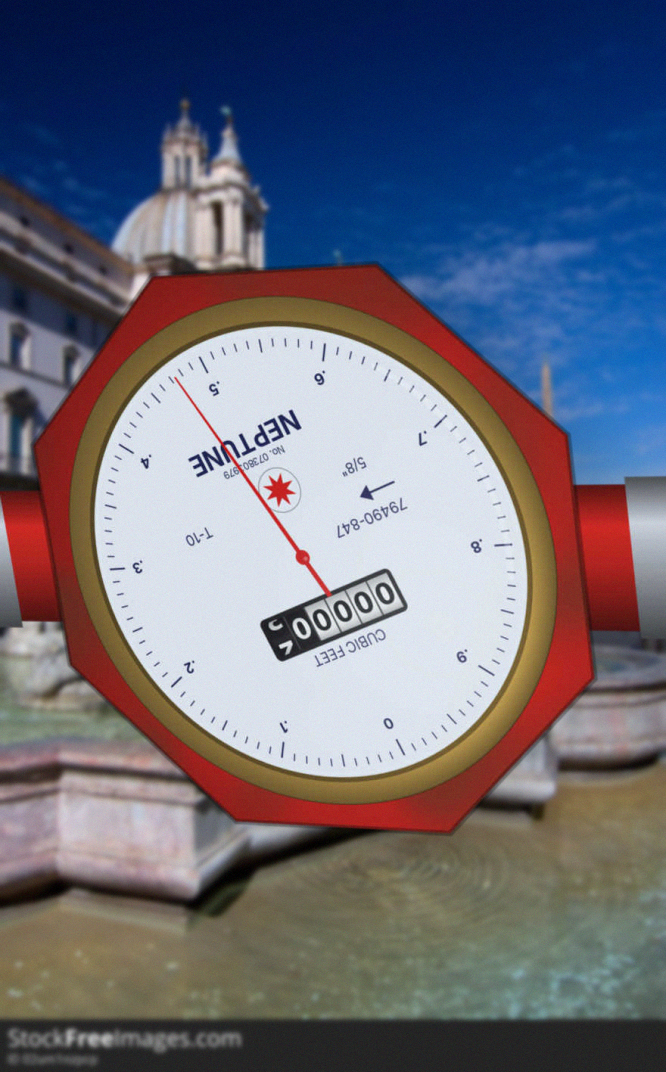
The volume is value=2.47 unit=ft³
